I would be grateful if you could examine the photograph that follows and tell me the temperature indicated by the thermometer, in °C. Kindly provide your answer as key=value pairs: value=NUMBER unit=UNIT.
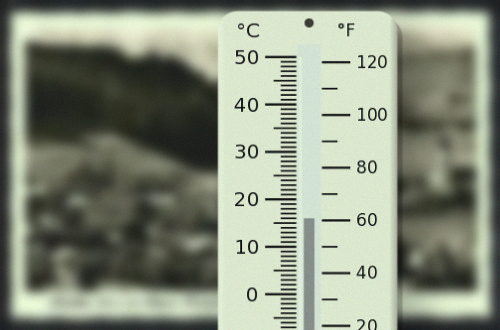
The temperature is value=16 unit=°C
